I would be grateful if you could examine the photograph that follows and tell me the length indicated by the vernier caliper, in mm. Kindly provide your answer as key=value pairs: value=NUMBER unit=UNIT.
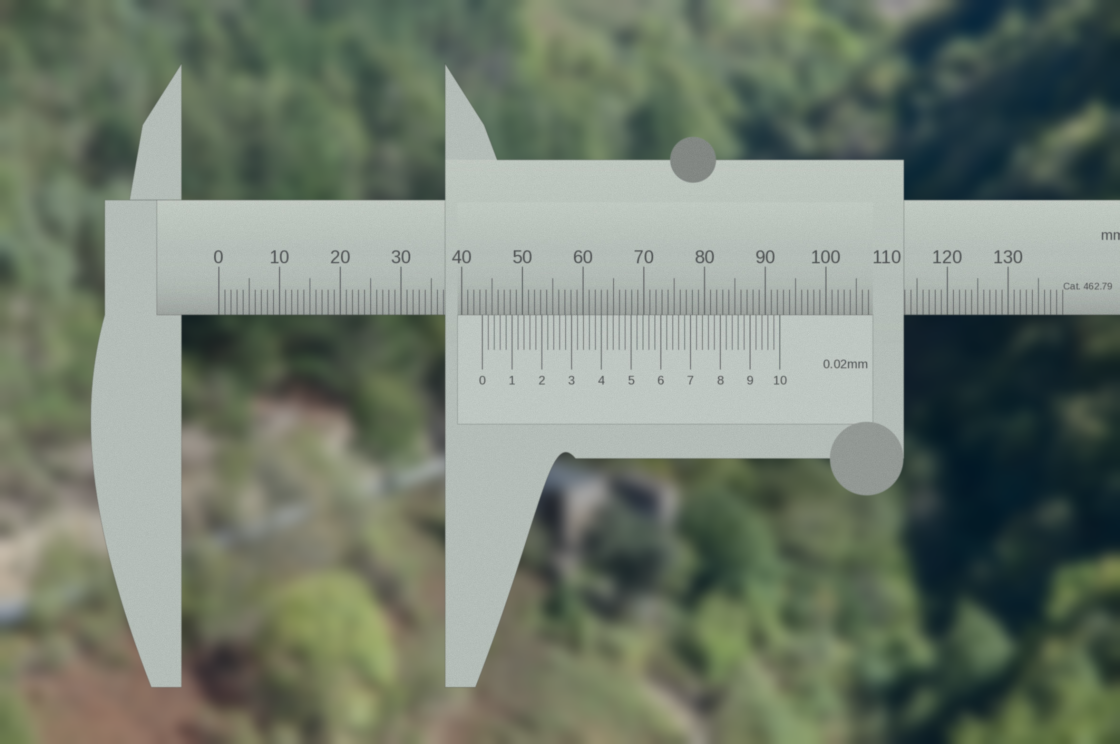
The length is value=43.4 unit=mm
